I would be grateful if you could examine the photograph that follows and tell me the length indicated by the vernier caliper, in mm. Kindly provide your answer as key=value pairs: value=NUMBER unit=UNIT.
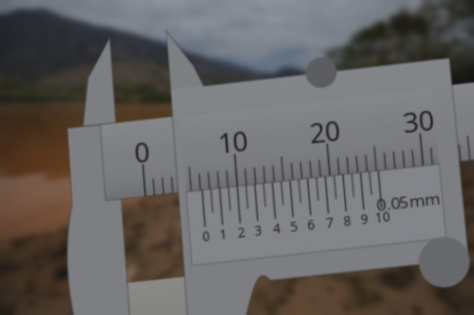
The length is value=6.2 unit=mm
